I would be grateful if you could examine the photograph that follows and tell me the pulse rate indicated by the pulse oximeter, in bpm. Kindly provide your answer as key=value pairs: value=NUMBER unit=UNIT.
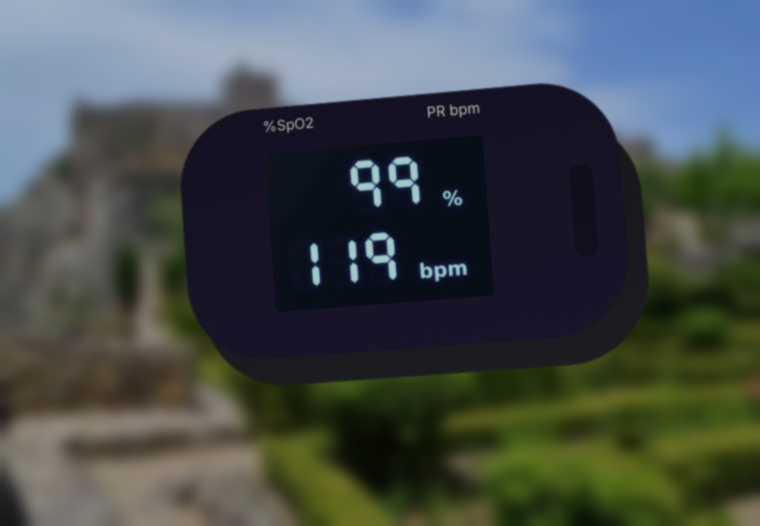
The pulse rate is value=119 unit=bpm
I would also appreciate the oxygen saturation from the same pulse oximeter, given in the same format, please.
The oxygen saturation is value=99 unit=%
